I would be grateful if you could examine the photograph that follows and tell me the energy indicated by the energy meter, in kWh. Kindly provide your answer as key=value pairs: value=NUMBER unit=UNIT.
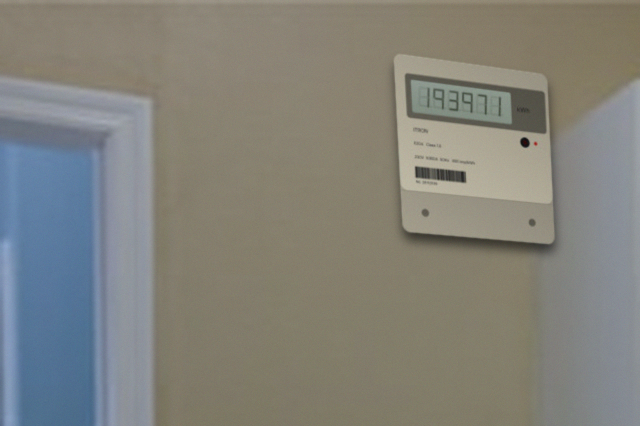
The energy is value=193971 unit=kWh
